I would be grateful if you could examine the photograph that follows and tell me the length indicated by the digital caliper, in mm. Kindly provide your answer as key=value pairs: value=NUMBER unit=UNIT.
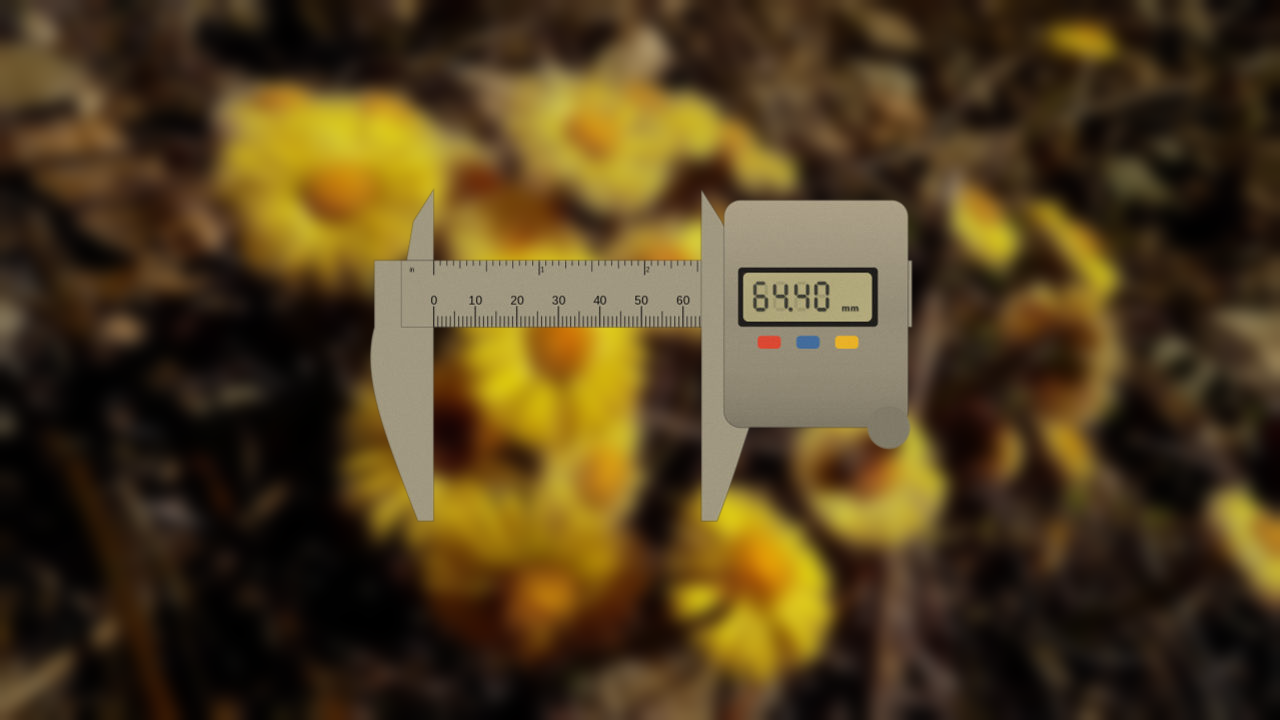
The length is value=64.40 unit=mm
